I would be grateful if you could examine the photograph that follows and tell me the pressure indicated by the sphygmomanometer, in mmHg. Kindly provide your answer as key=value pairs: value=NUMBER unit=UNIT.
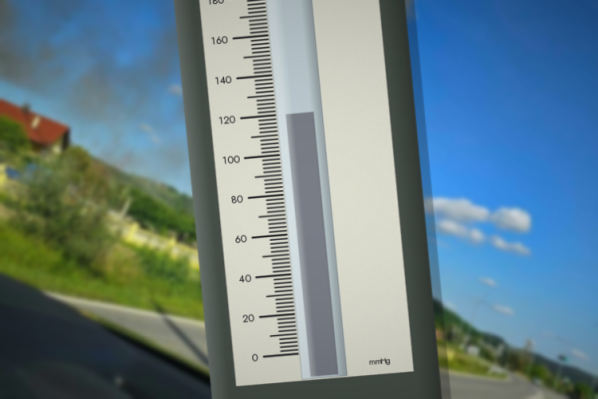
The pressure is value=120 unit=mmHg
